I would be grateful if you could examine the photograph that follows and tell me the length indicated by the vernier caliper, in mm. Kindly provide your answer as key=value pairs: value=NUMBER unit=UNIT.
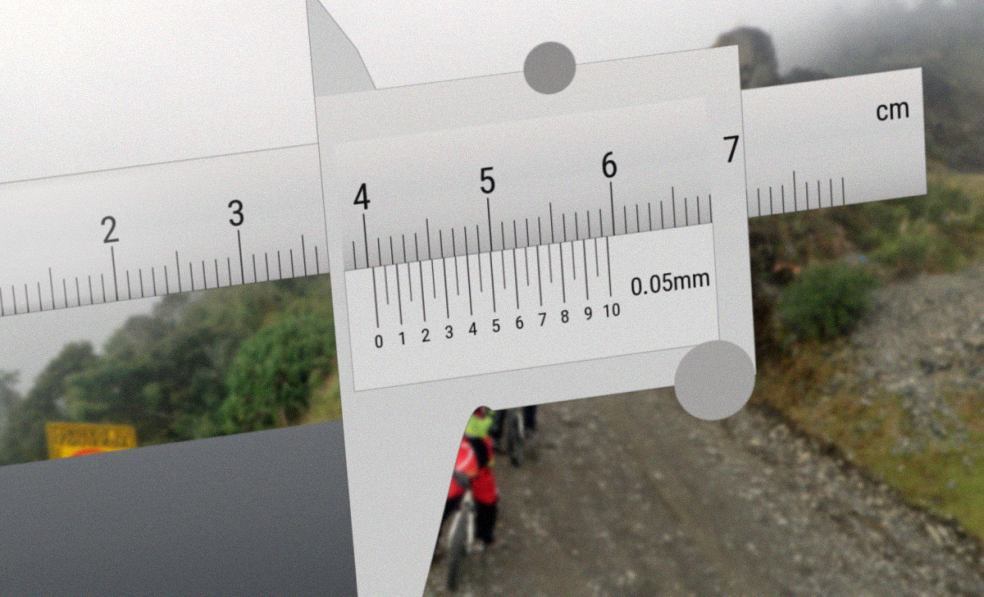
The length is value=40.4 unit=mm
